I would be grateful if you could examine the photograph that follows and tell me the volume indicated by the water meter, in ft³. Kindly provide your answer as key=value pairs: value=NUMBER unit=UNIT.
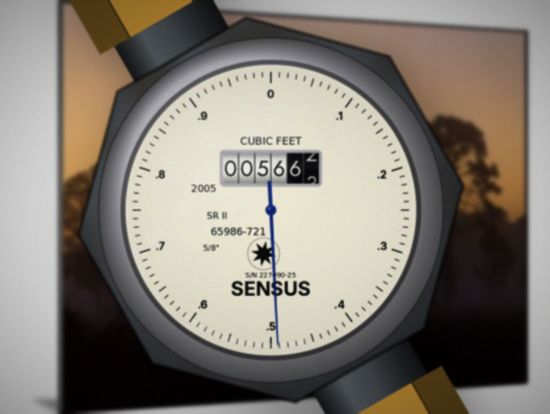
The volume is value=5662.49 unit=ft³
